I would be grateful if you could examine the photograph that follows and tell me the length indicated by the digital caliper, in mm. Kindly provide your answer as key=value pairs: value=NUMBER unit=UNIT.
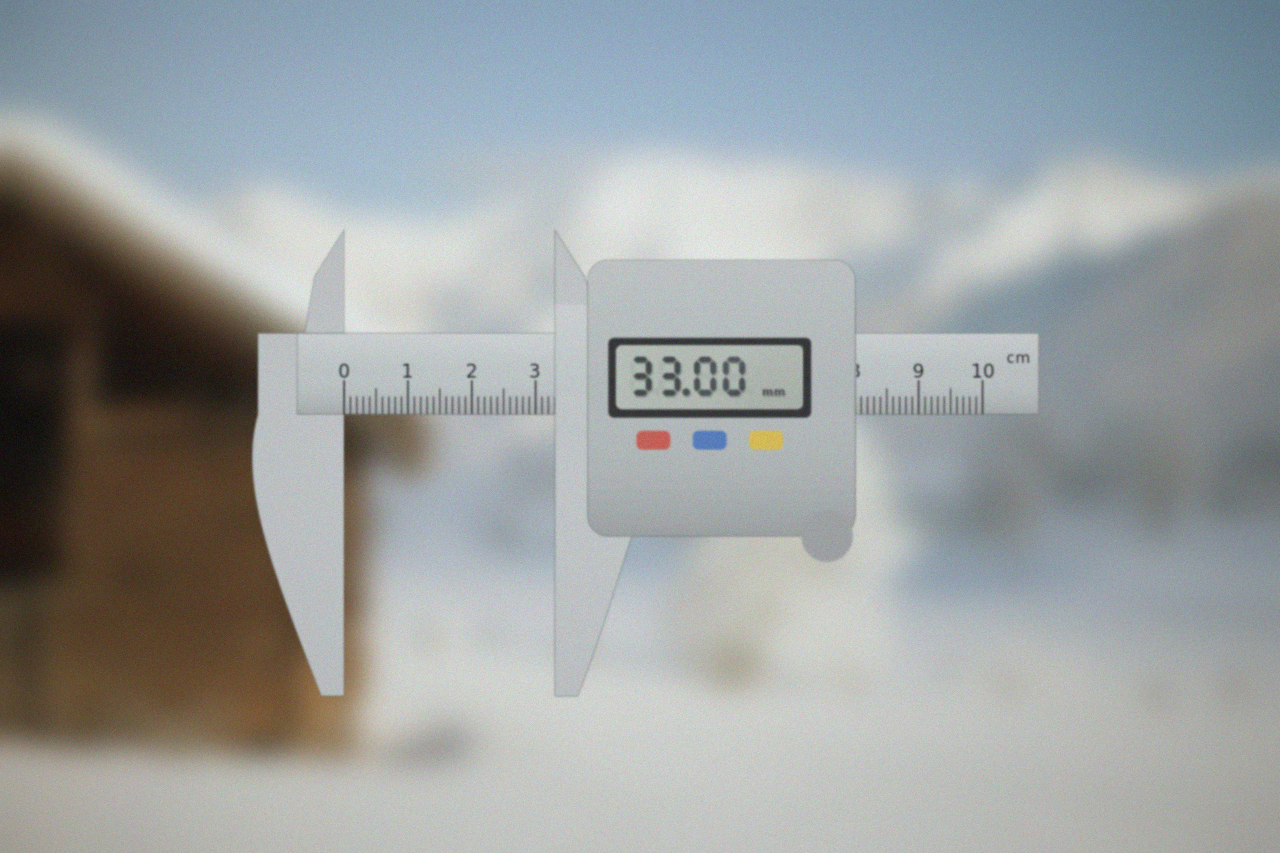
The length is value=33.00 unit=mm
